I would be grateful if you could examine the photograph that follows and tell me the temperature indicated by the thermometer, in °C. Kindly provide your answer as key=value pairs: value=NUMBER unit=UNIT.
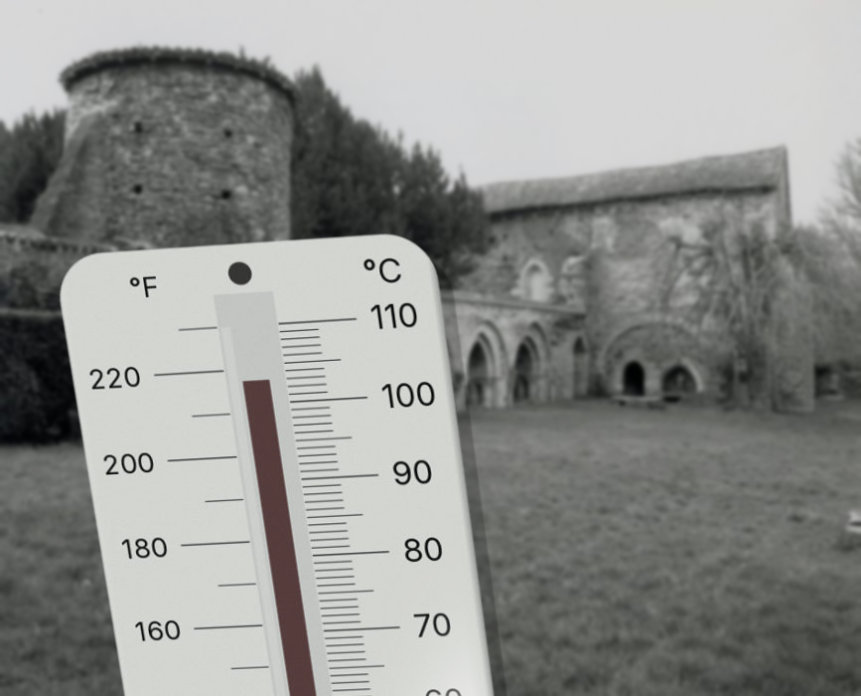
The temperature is value=103 unit=°C
